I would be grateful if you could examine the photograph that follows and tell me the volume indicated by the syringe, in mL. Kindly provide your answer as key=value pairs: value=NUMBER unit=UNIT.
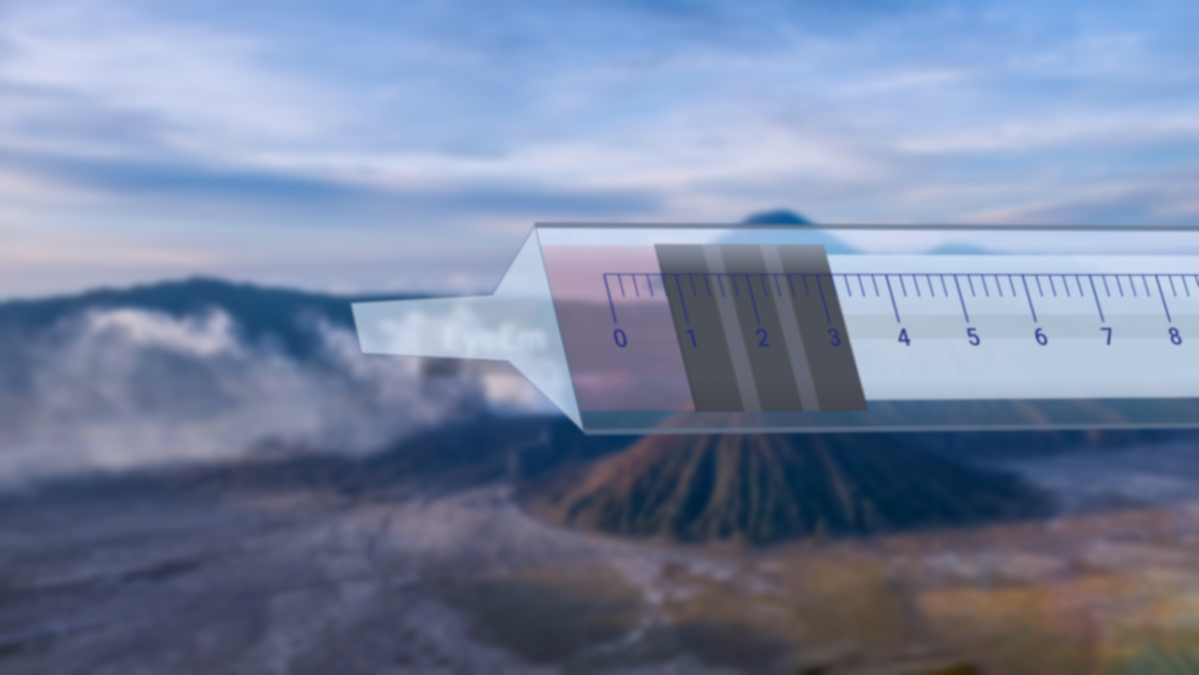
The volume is value=0.8 unit=mL
